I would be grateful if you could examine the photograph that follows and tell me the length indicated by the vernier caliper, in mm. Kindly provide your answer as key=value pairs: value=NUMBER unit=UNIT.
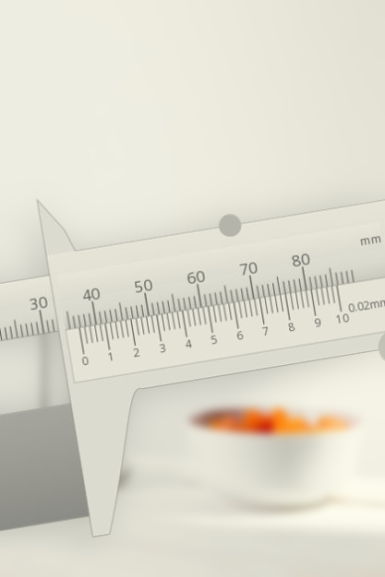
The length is value=36.8 unit=mm
